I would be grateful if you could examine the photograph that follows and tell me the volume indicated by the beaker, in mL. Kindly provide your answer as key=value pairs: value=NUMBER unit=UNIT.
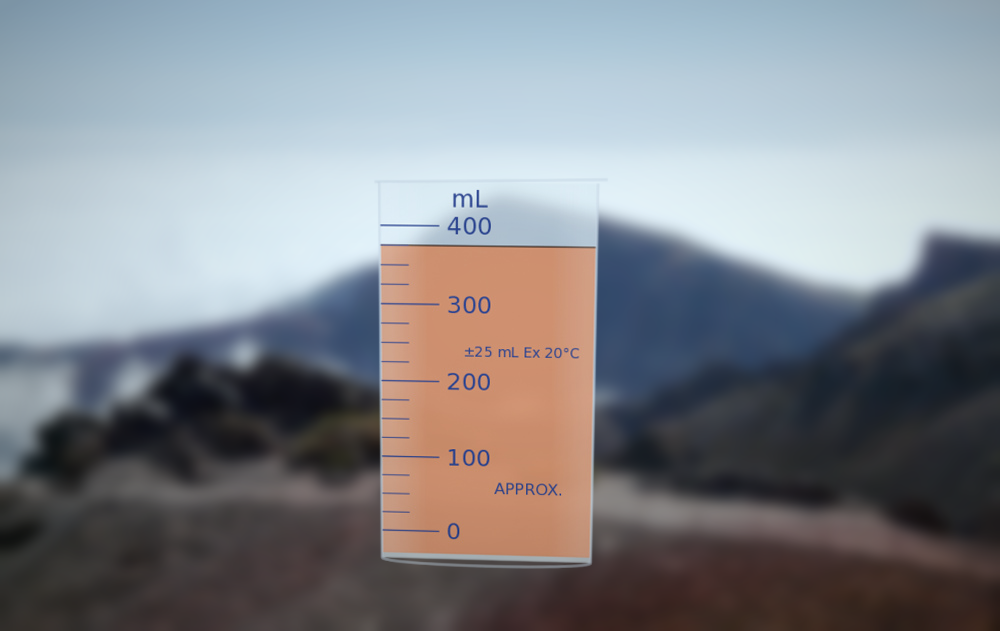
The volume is value=375 unit=mL
